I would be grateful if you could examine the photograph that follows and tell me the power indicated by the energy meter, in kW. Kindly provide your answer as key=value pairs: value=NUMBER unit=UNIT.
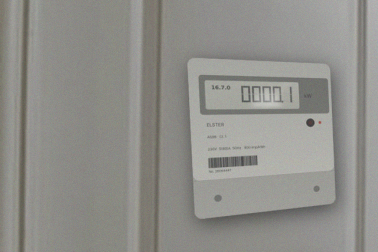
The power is value=0.1 unit=kW
